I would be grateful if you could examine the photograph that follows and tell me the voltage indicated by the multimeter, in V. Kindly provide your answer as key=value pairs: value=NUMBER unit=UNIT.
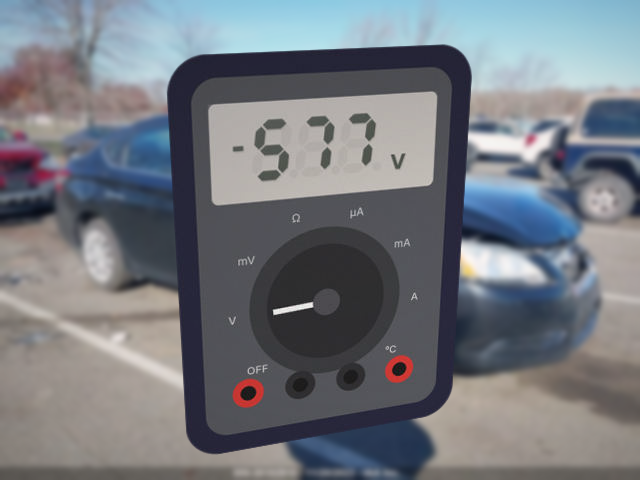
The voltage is value=-577 unit=V
